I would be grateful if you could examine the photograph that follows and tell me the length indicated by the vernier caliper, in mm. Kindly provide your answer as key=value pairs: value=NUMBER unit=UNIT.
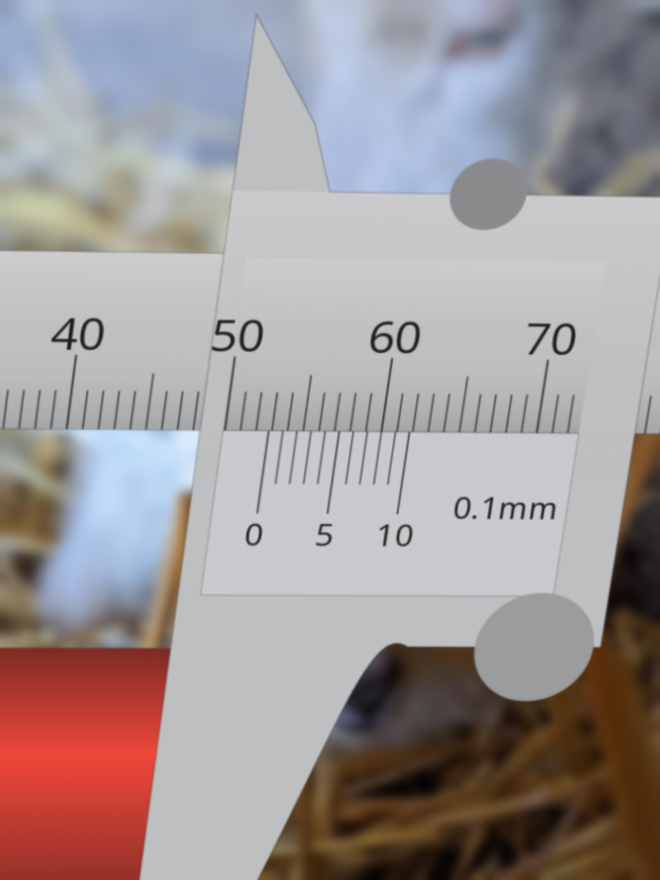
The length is value=52.8 unit=mm
